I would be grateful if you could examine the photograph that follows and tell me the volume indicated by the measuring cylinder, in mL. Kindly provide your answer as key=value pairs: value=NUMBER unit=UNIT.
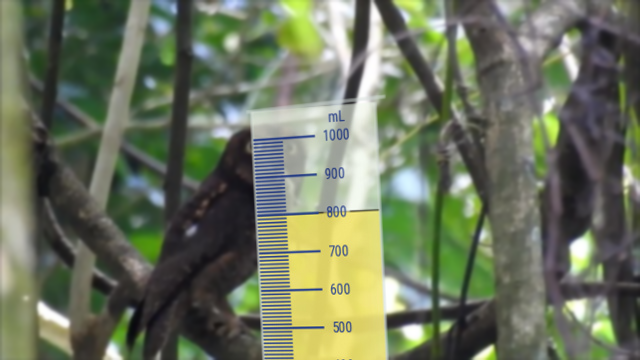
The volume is value=800 unit=mL
